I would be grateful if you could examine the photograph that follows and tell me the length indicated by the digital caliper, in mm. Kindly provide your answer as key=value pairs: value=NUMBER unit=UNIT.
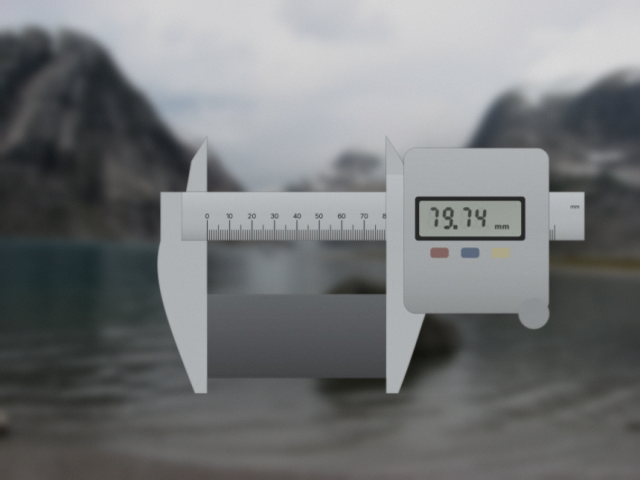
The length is value=79.74 unit=mm
